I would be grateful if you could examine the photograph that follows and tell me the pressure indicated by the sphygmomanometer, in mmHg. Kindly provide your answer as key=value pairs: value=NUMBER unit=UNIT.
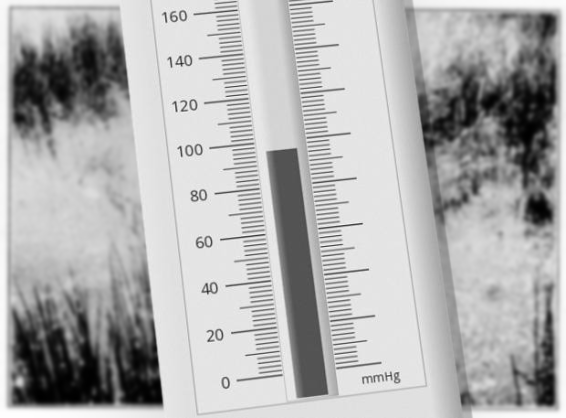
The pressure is value=96 unit=mmHg
